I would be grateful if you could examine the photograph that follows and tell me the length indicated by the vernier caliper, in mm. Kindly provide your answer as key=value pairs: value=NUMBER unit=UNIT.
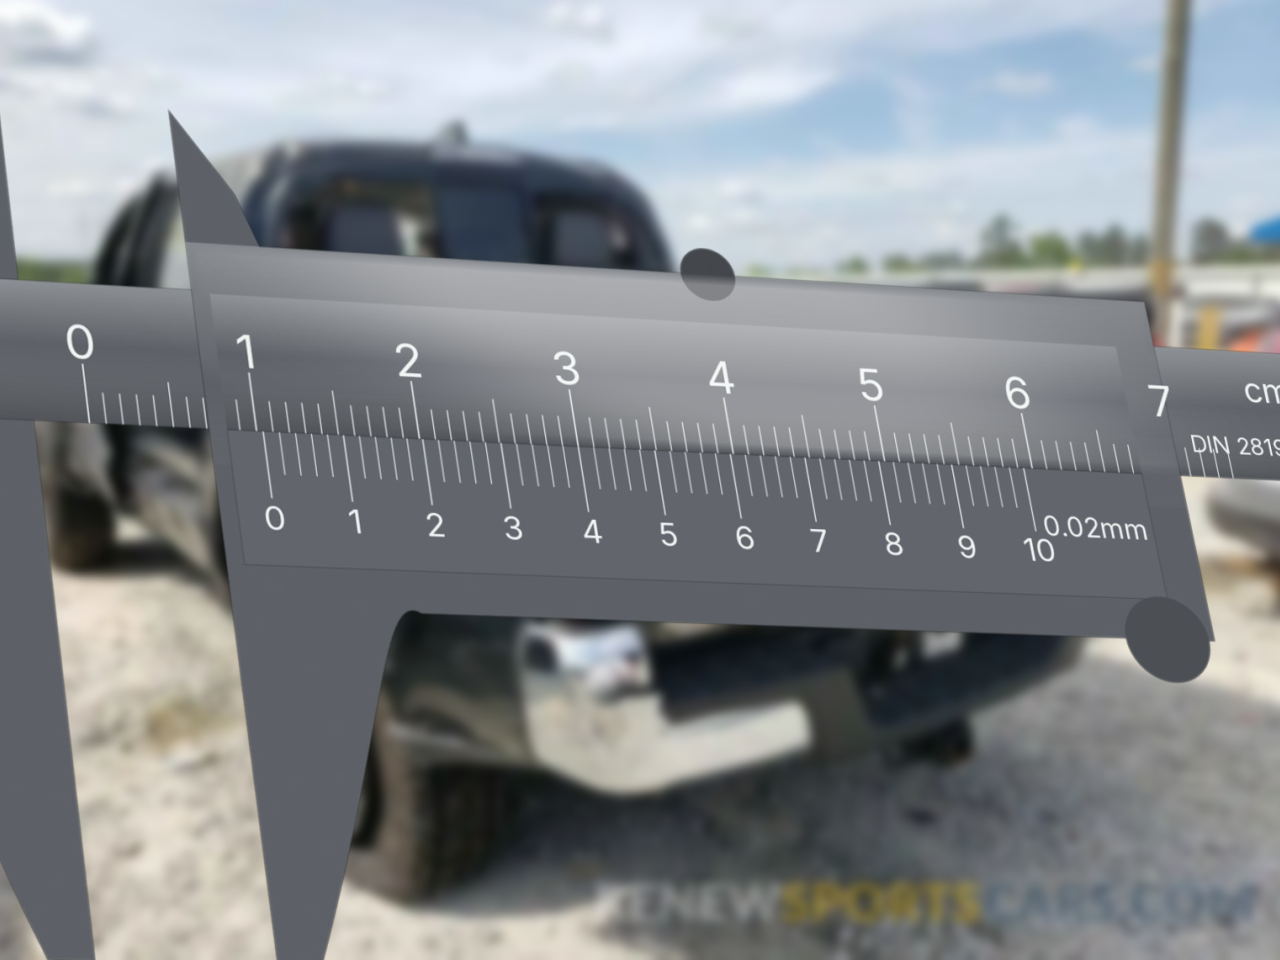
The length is value=10.4 unit=mm
